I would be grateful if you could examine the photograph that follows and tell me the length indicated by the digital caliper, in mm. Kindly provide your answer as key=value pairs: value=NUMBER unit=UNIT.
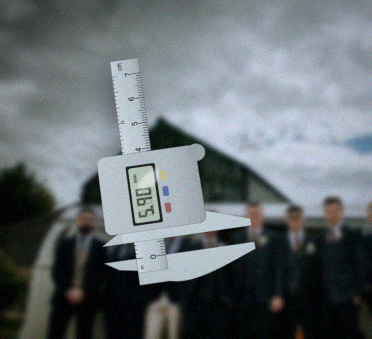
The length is value=5.90 unit=mm
